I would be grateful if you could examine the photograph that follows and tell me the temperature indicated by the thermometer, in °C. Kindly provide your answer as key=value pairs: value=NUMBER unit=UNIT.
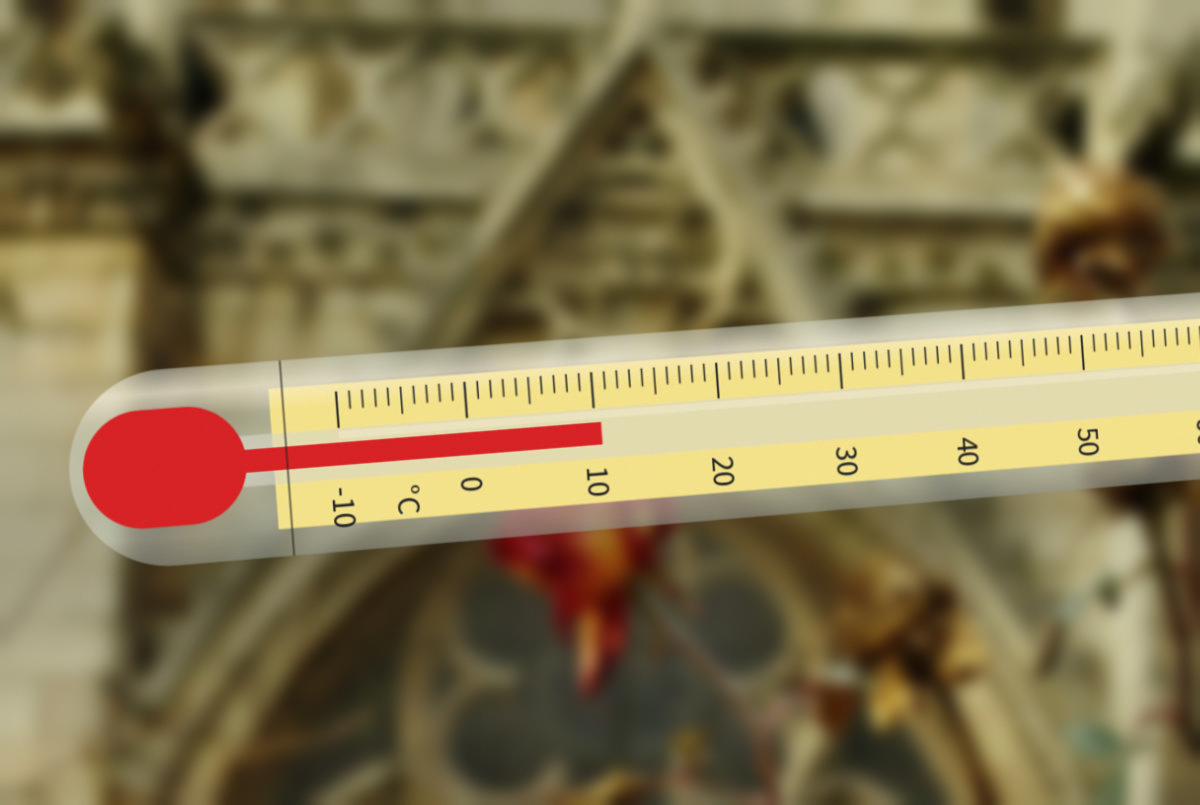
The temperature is value=10.5 unit=°C
